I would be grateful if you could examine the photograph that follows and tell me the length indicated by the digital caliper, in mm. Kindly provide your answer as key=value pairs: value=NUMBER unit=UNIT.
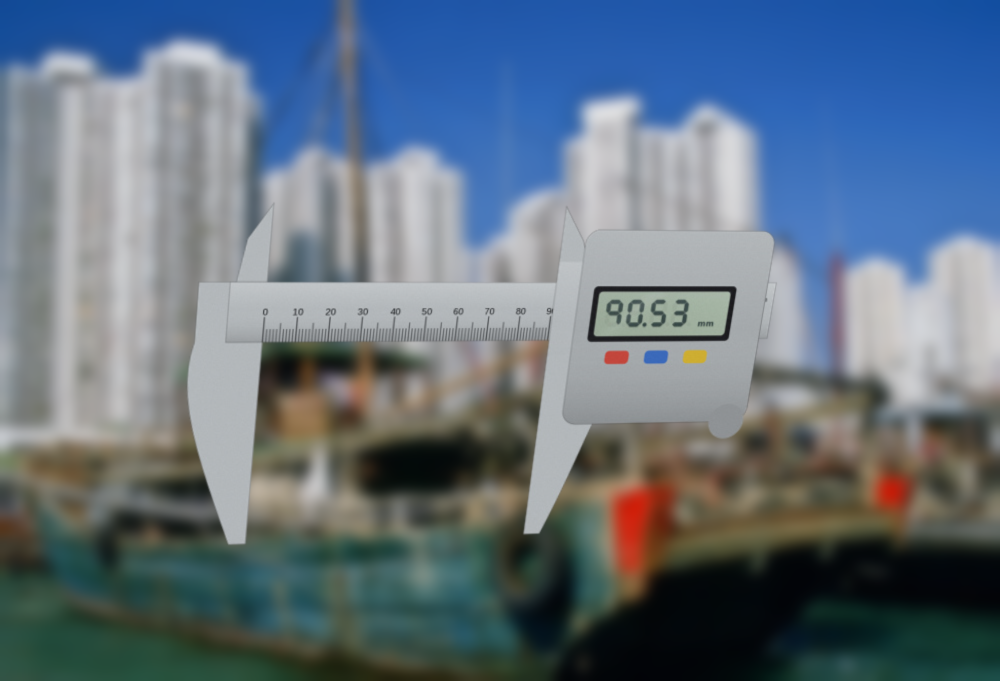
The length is value=90.53 unit=mm
